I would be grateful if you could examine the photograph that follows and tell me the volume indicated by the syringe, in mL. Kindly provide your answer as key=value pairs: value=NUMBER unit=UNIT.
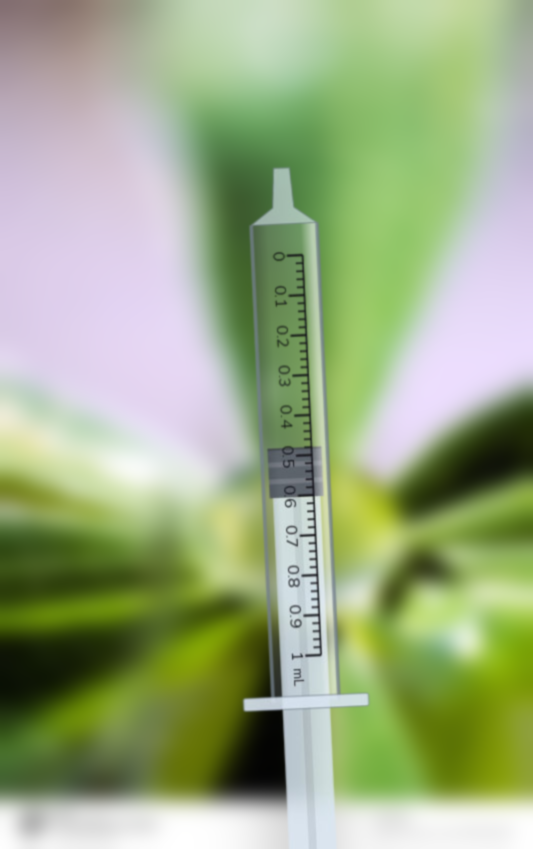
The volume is value=0.48 unit=mL
